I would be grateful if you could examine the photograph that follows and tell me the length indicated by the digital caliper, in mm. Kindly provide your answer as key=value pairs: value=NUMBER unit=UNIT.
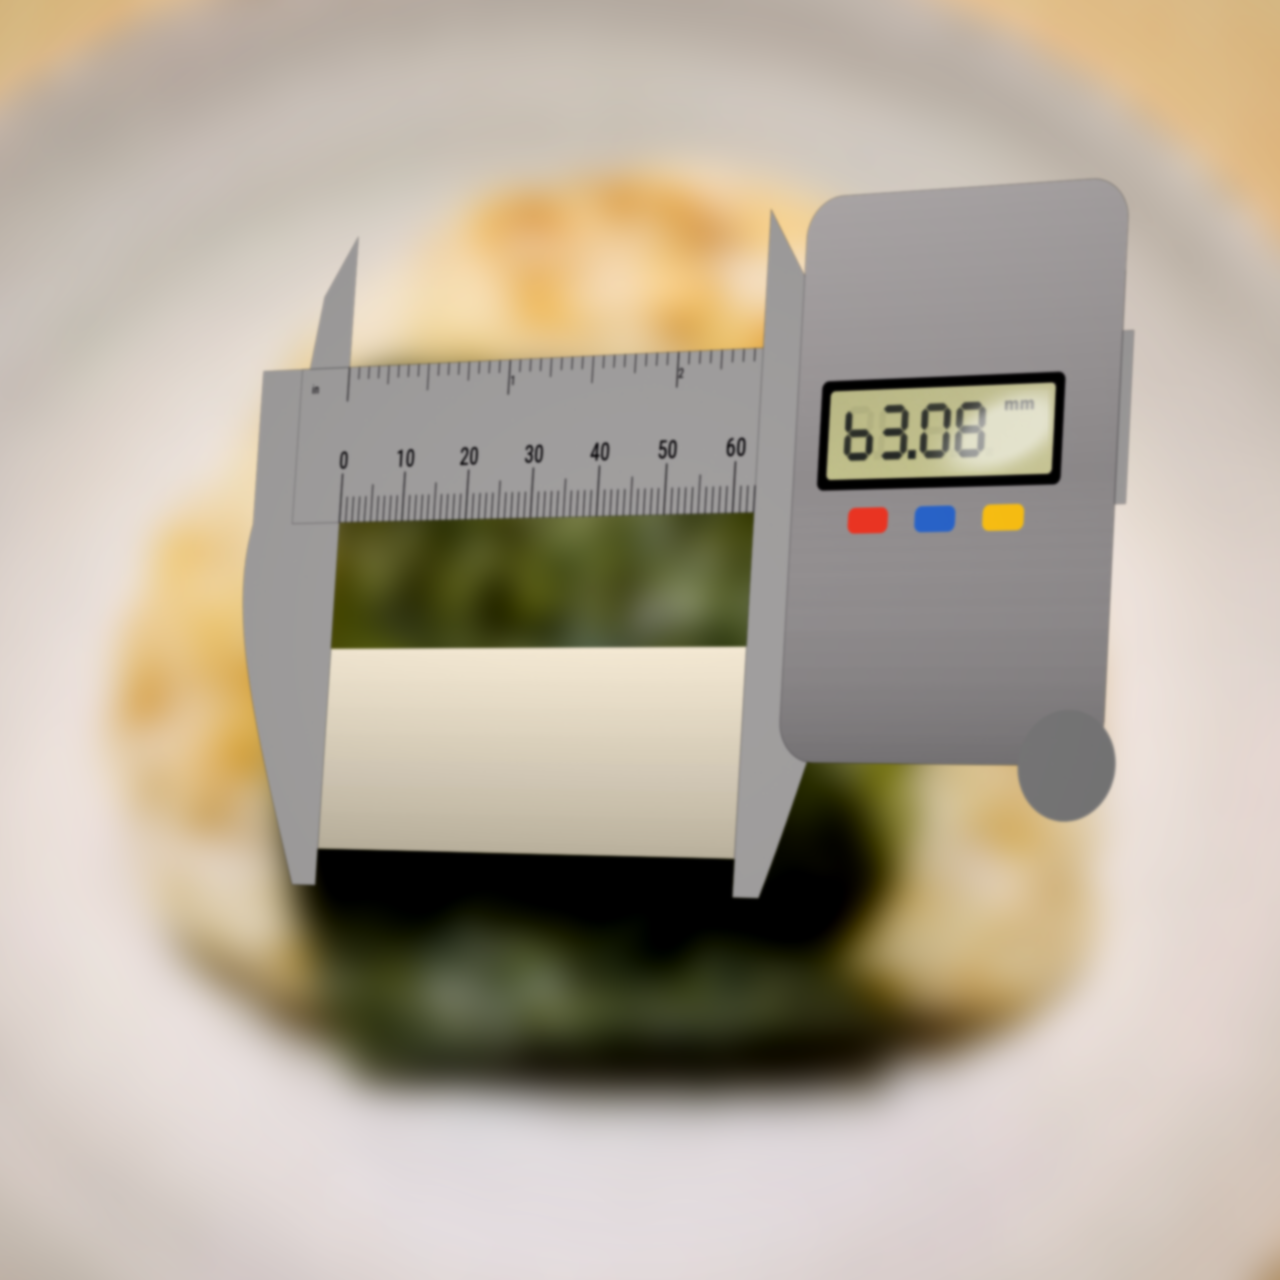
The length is value=63.08 unit=mm
